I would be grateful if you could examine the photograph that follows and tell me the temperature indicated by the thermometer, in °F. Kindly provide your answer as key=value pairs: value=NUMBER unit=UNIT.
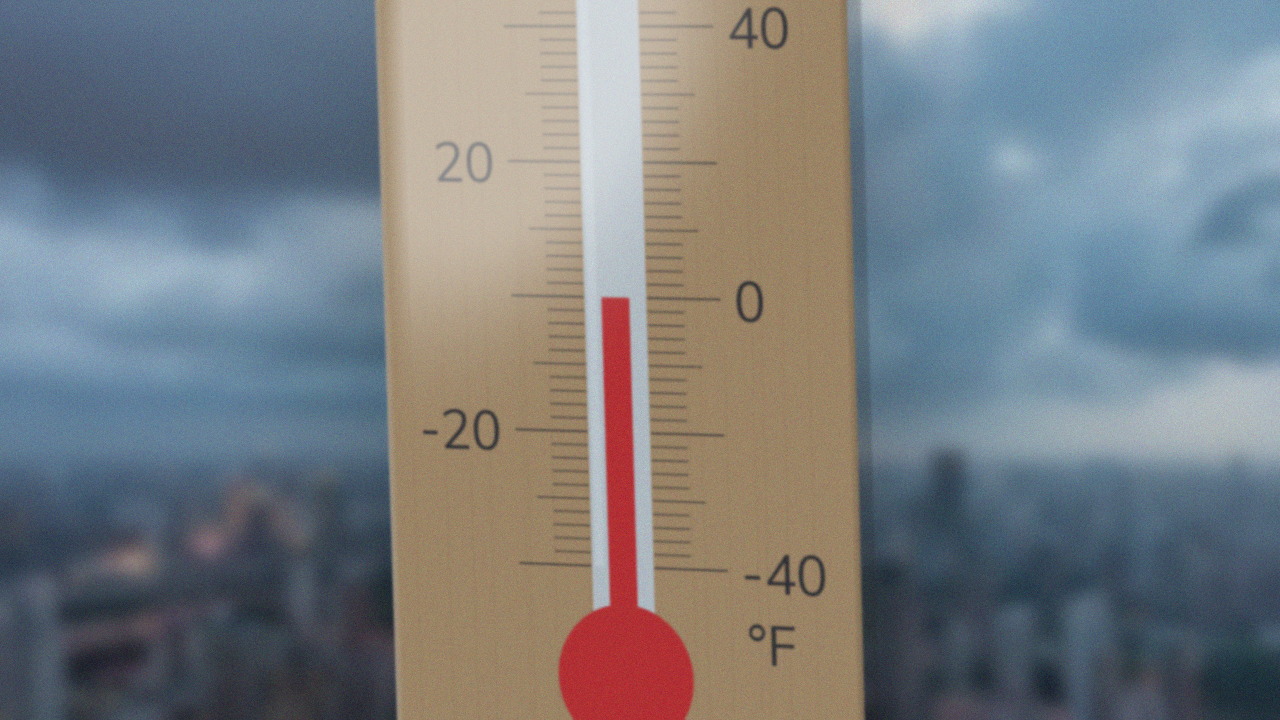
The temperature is value=0 unit=°F
